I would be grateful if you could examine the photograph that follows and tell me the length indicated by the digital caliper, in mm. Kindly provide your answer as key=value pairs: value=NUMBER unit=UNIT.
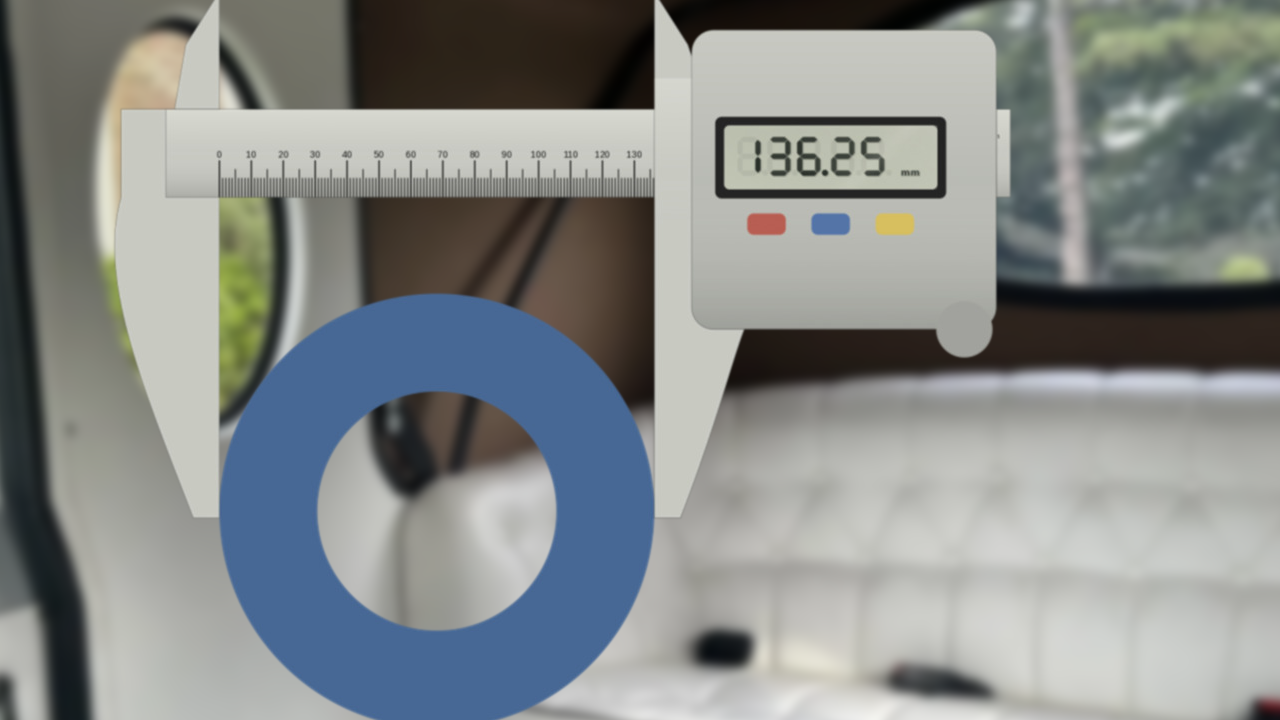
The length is value=136.25 unit=mm
